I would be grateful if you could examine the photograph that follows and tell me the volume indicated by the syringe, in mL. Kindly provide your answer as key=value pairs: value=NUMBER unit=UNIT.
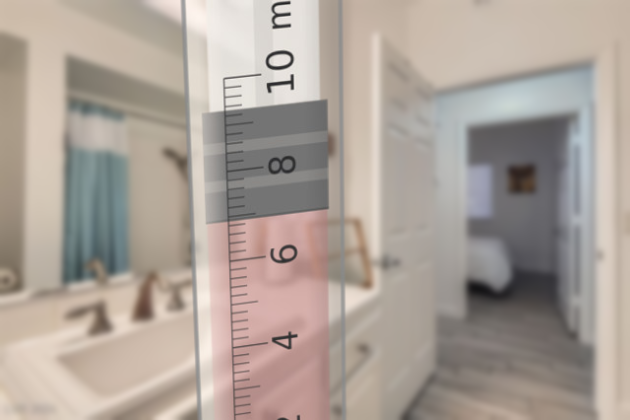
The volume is value=6.9 unit=mL
